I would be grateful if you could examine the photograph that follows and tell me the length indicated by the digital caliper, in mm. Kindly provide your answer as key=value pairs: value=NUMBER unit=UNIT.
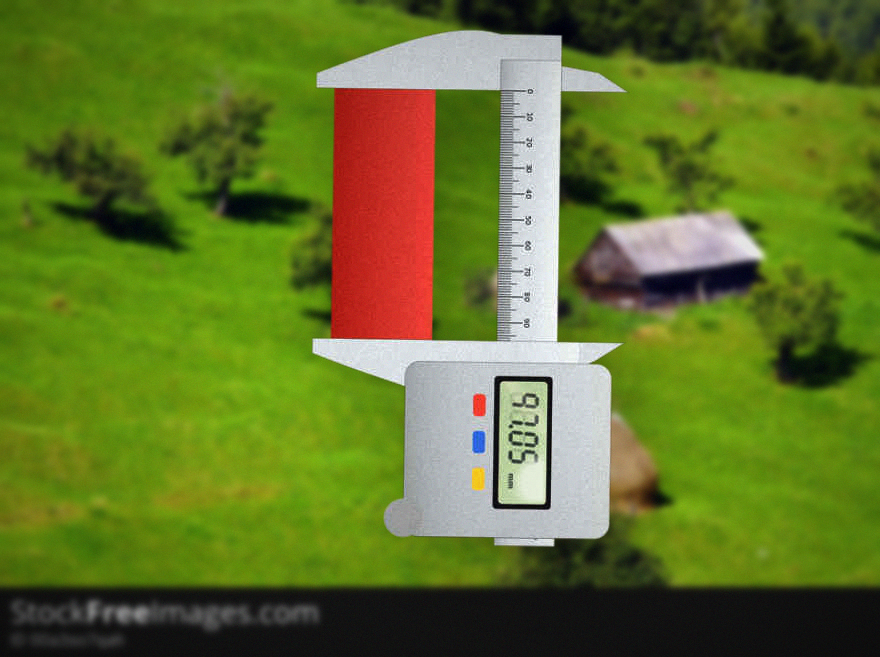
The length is value=97.05 unit=mm
